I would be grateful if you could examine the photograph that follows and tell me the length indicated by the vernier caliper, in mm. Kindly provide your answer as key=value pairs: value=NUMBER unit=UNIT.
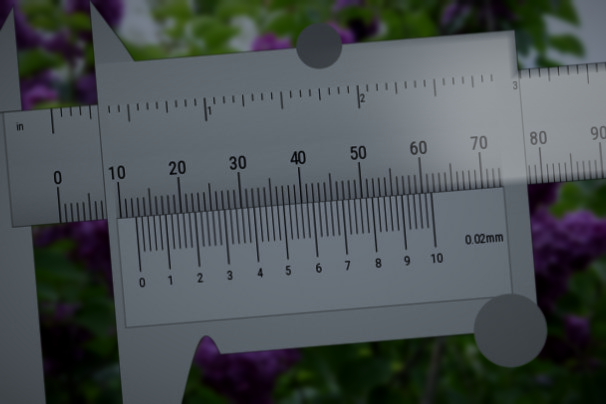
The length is value=12.5 unit=mm
